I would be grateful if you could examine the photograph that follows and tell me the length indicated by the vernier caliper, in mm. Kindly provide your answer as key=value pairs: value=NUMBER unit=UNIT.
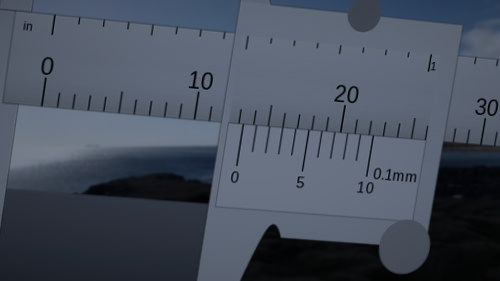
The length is value=13.3 unit=mm
